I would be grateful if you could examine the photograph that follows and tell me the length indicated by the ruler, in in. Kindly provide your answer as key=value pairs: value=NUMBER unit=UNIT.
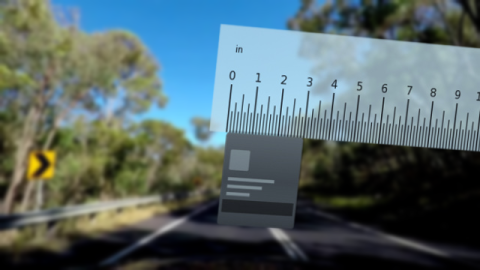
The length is value=3 unit=in
